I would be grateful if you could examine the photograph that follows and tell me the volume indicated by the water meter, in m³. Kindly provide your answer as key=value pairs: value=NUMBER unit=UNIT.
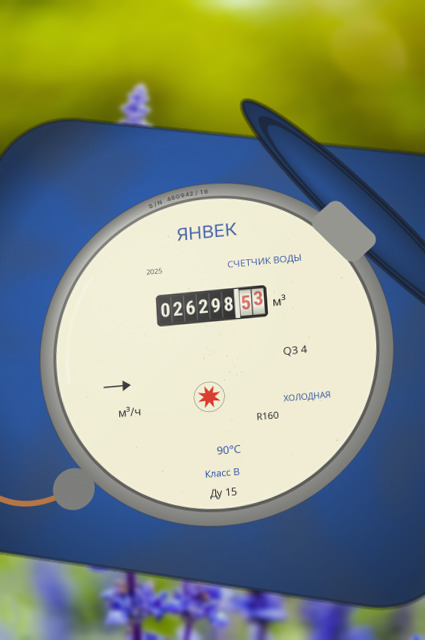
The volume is value=26298.53 unit=m³
